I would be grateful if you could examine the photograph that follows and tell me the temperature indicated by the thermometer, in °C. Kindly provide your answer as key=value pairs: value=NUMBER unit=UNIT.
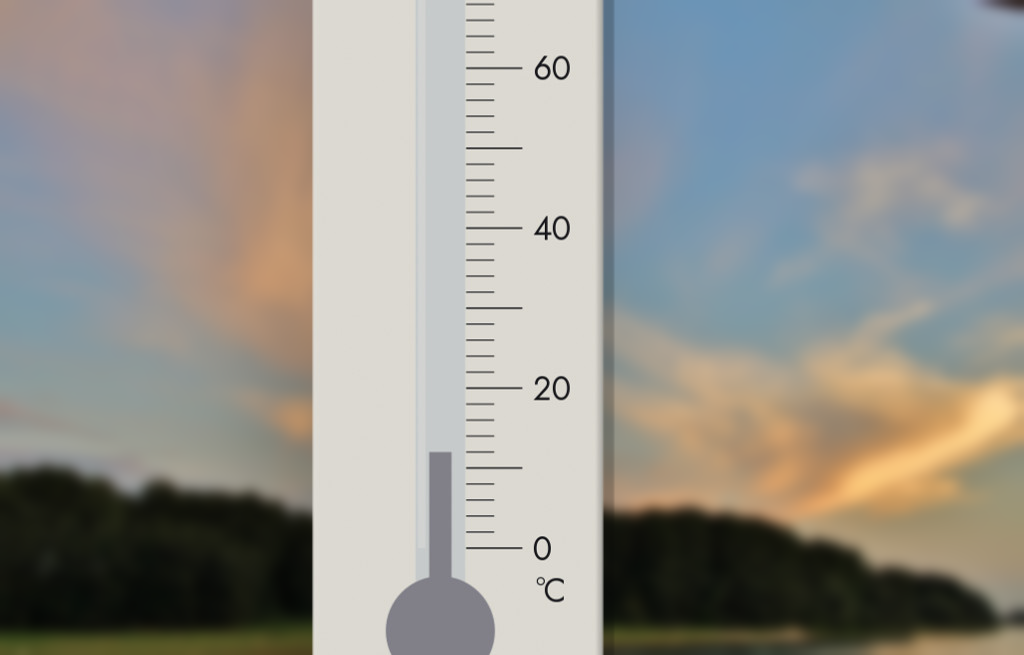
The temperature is value=12 unit=°C
